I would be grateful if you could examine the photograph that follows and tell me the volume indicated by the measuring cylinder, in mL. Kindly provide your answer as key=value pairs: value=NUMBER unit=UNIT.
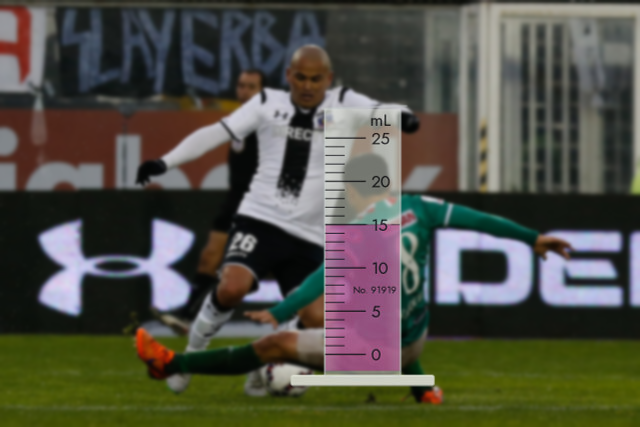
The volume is value=15 unit=mL
